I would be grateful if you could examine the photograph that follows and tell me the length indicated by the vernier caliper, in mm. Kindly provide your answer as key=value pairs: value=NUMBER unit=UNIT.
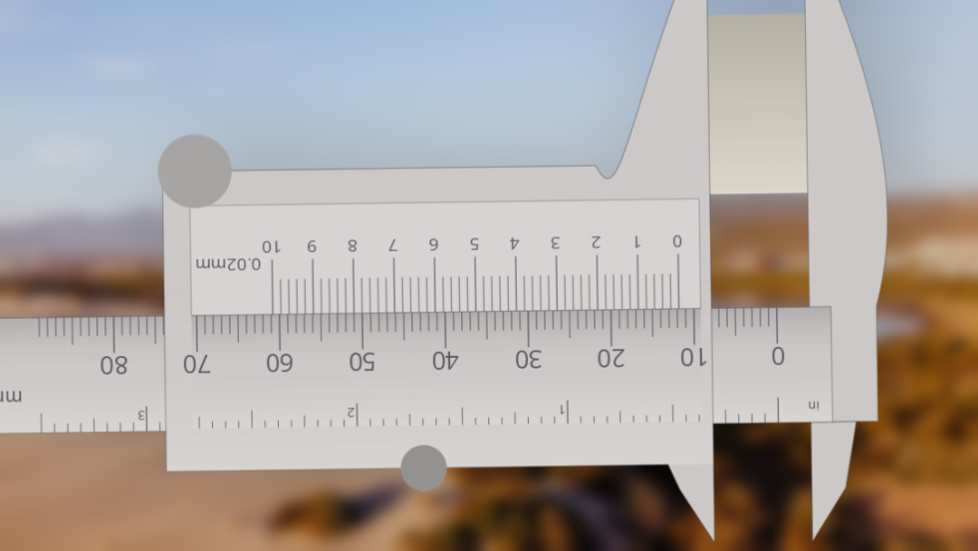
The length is value=11.8 unit=mm
